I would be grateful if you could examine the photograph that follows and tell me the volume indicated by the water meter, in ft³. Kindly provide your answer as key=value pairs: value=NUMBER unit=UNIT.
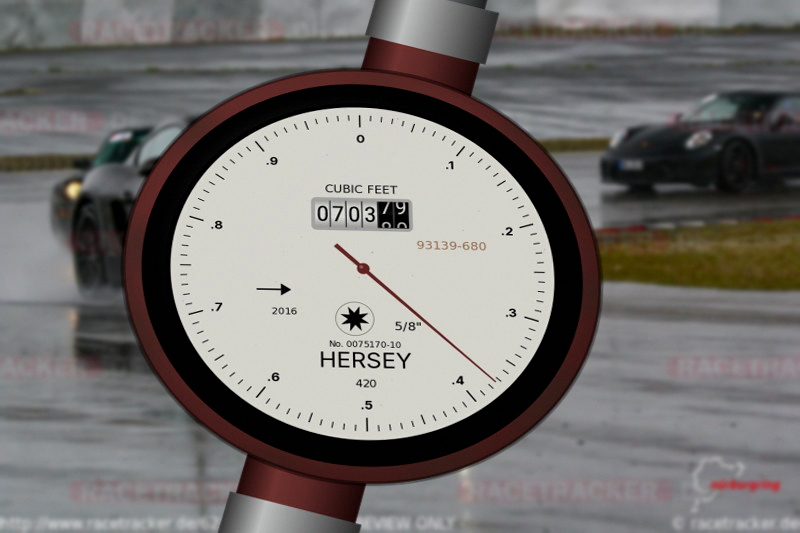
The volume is value=70379.37 unit=ft³
